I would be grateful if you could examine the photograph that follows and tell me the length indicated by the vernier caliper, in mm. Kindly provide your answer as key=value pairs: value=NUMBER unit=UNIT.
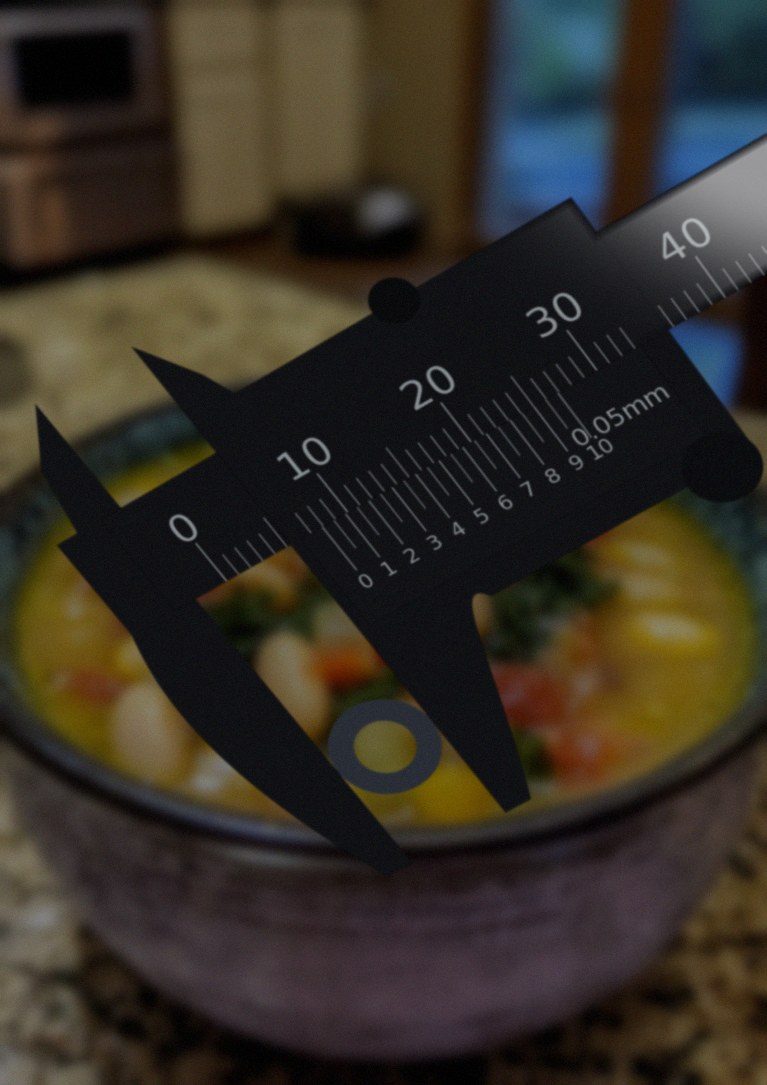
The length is value=7.9 unit=mm
